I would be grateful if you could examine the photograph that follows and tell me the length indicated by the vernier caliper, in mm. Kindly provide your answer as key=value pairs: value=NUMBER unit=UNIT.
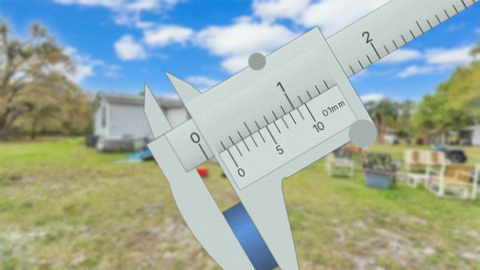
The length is value=2.2 unit=mm
